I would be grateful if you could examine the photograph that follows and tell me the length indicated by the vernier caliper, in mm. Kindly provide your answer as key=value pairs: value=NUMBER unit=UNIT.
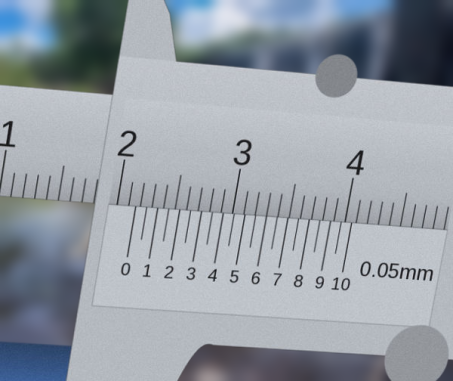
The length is value=21.6 unit=mm
